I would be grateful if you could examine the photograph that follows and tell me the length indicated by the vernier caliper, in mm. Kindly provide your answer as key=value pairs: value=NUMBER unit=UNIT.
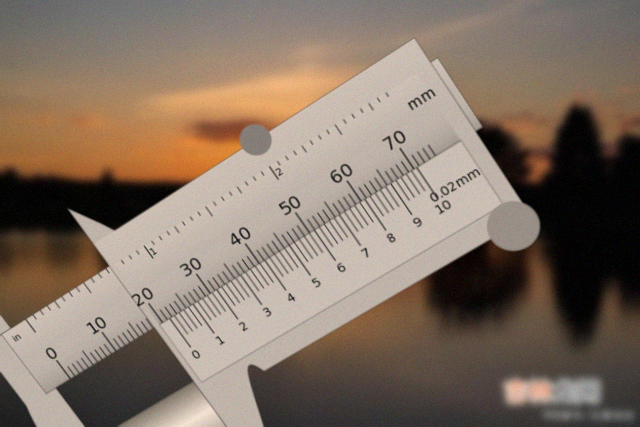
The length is value=21.5 unit=mm
